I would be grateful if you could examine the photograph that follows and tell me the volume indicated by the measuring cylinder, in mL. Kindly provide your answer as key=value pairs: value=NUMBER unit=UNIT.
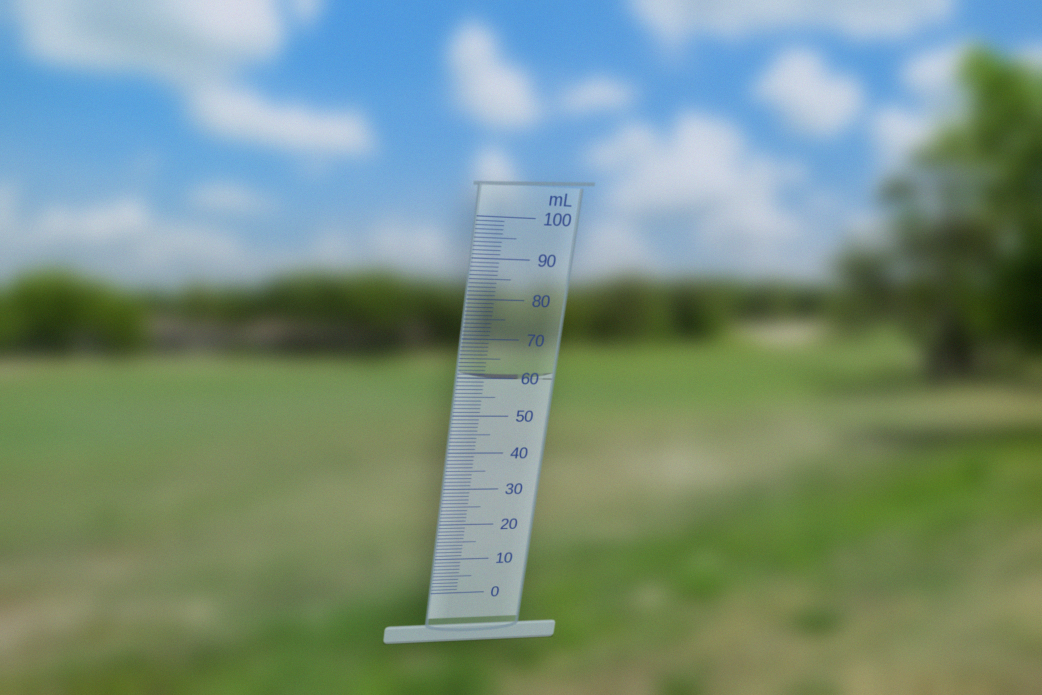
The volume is value=60 unit=mL
